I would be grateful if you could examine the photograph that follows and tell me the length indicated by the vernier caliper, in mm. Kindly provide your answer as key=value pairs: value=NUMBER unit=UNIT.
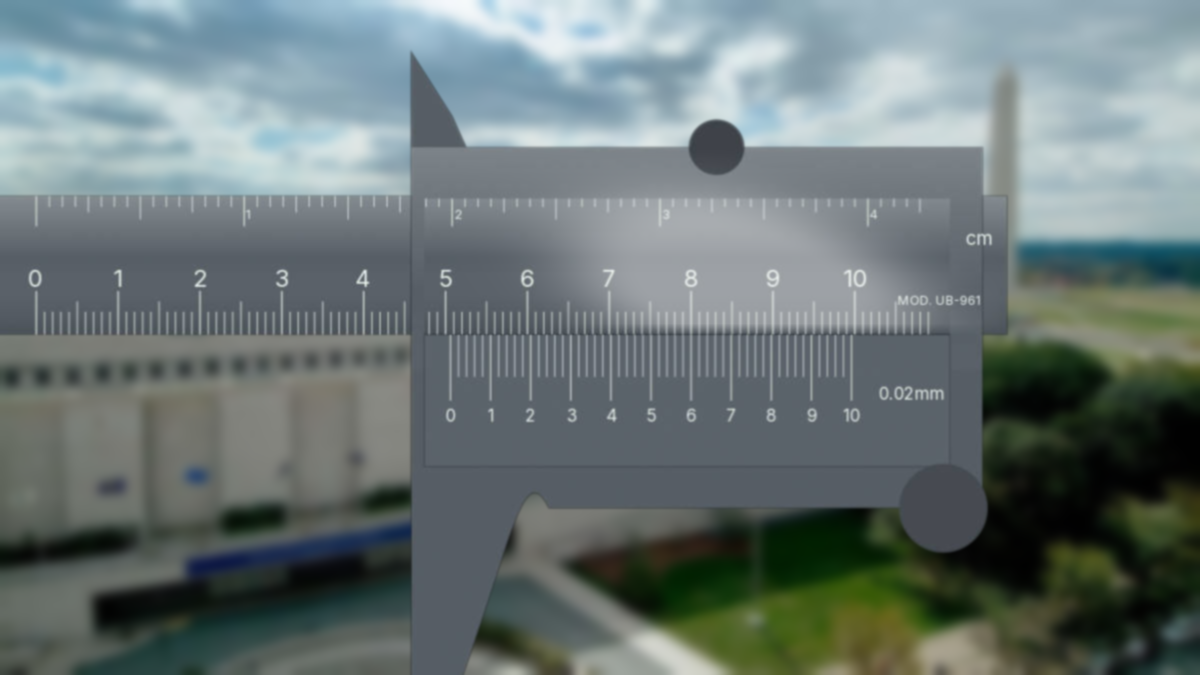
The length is value=50.6 unit=mm
